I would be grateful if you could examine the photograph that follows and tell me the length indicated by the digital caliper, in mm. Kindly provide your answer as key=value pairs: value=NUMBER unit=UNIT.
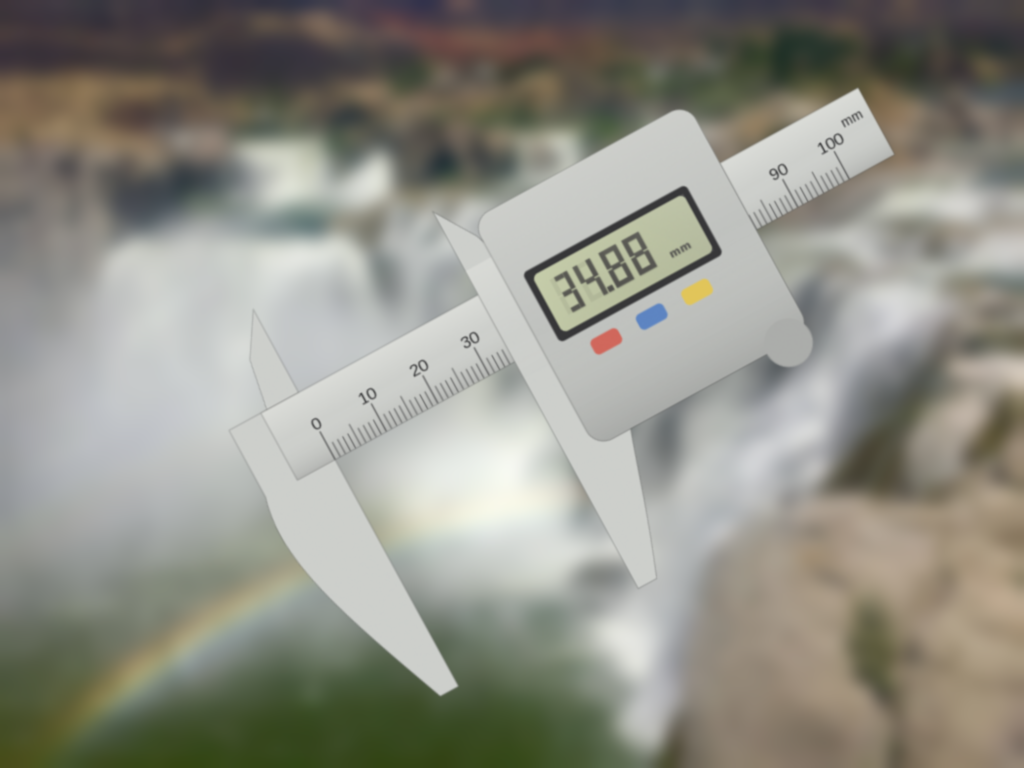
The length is value=34.88 unit=mm
